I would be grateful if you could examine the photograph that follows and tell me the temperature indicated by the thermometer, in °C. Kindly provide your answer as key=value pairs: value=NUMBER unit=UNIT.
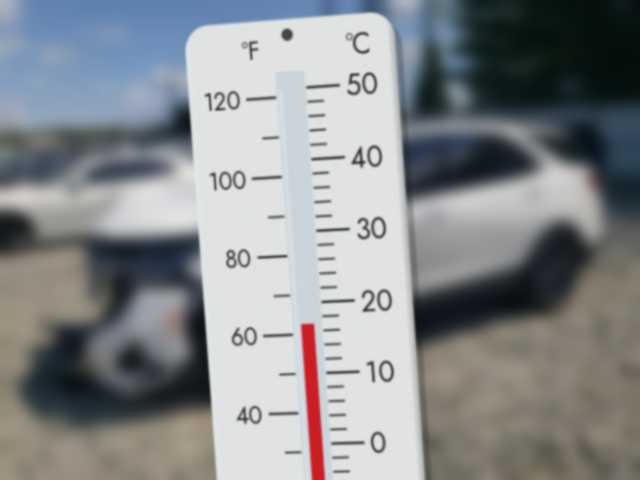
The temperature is value=17 unit=°C
